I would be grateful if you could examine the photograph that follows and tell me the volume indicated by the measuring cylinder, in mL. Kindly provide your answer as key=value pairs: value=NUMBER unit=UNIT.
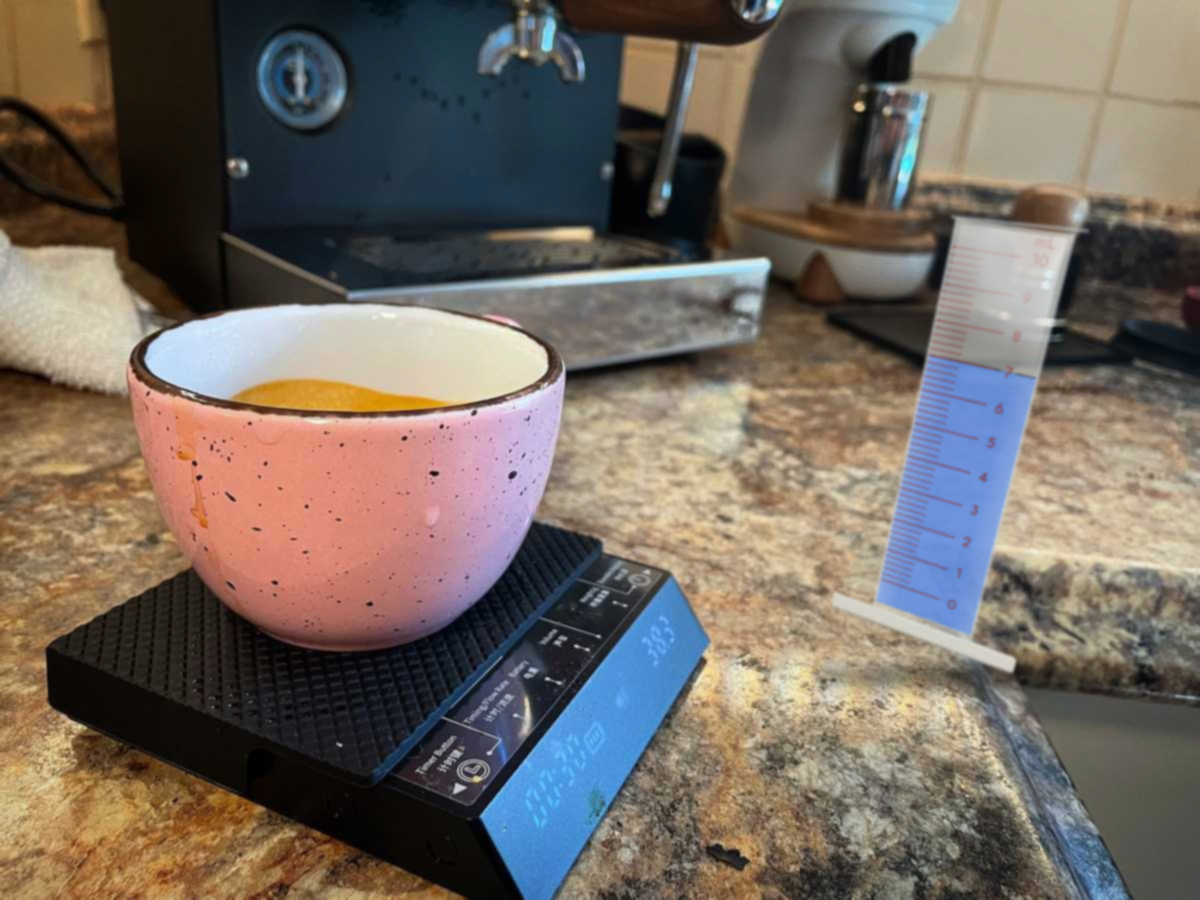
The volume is value=7 unit=mL
